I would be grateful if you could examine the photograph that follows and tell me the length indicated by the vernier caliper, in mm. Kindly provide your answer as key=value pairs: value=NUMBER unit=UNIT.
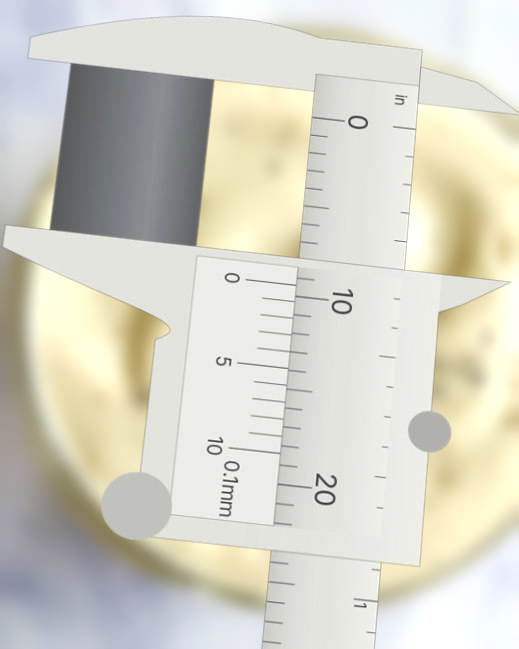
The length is value=9.4 unit=mm
